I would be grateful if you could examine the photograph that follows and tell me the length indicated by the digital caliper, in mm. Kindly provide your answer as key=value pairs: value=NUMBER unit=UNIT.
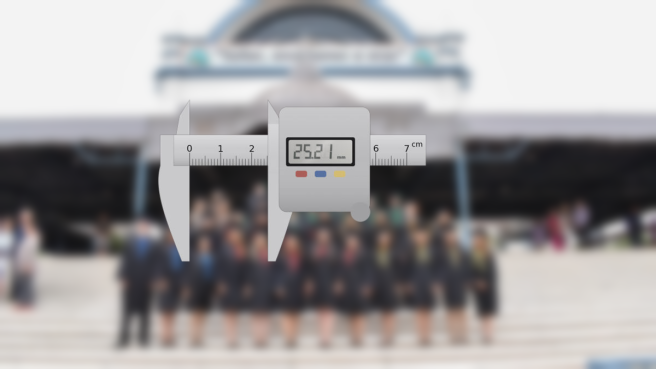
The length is value=25.21 unit=mm
